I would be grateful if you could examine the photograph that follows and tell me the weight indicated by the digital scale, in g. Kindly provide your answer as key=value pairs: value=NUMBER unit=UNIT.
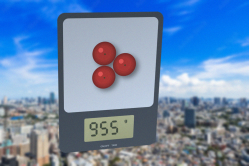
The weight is value=955 unit=g
